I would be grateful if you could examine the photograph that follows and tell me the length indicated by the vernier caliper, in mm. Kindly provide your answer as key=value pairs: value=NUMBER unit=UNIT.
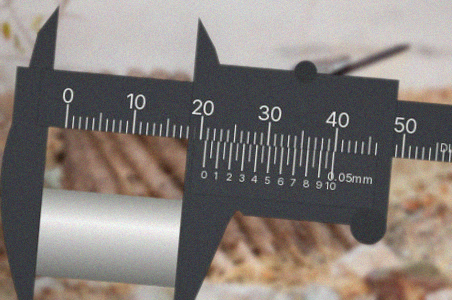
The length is value=20.8 unit=mm
